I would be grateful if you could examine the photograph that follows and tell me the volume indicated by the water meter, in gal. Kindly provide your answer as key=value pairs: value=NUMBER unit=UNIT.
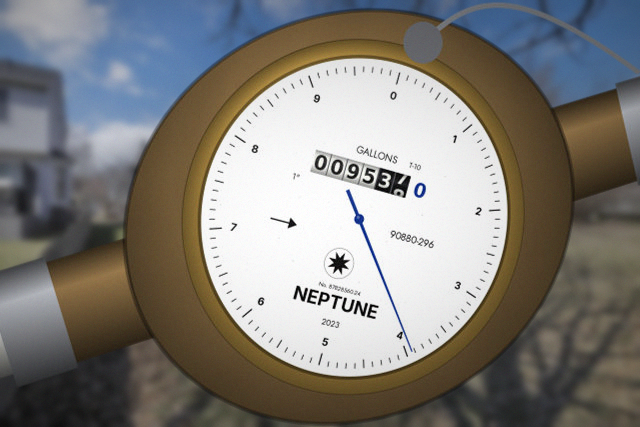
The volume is value=95373.9 unit=gal
